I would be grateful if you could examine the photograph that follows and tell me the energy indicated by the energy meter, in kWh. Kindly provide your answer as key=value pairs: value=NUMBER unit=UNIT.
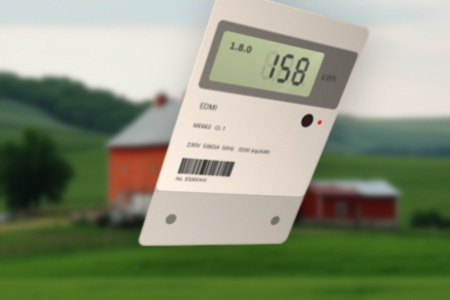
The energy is value=158 unit=kWh
